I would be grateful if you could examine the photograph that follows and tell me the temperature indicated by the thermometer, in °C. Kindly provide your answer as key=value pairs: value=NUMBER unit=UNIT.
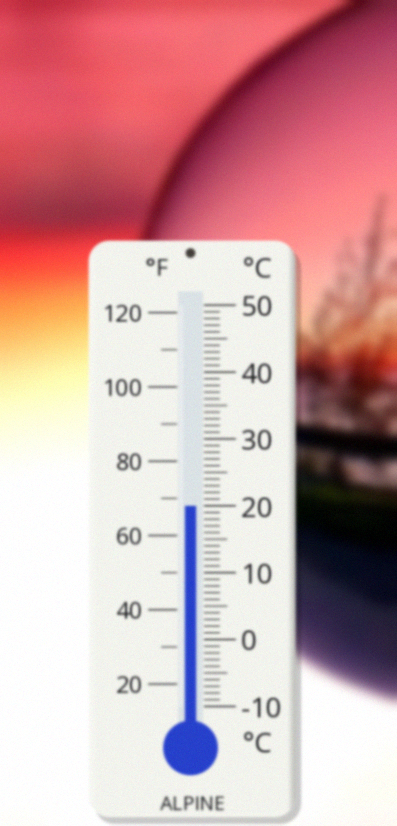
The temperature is value=20 unit=°C
